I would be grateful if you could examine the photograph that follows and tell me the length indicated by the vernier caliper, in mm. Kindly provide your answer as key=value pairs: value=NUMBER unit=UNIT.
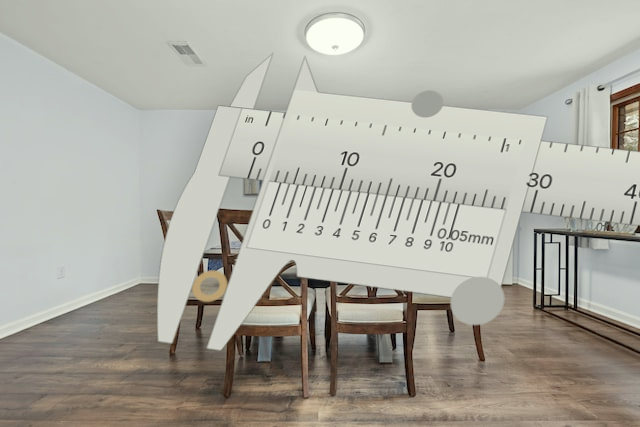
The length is value=3.6 unit=mm
